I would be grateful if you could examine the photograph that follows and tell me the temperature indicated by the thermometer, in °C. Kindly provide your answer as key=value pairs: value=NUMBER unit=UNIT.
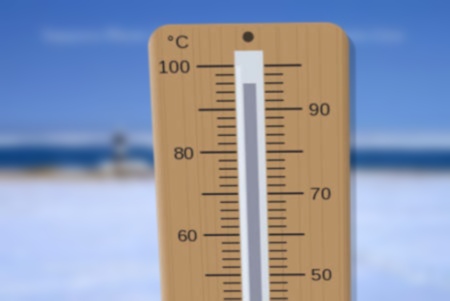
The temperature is value=96 unit=°C
